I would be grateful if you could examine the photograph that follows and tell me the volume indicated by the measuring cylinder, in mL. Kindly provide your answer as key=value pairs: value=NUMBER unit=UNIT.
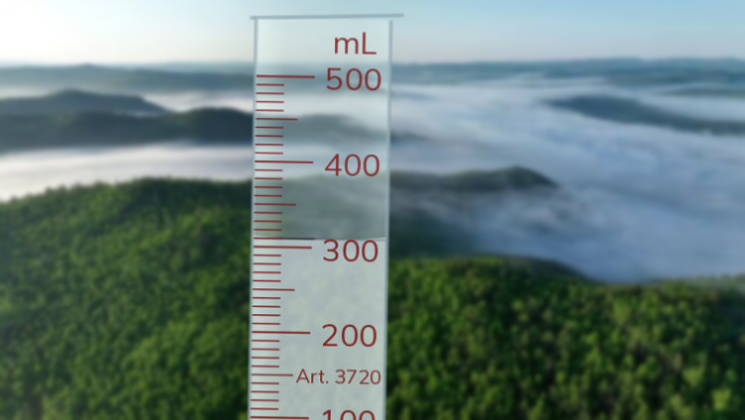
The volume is value=310 unit=mL
